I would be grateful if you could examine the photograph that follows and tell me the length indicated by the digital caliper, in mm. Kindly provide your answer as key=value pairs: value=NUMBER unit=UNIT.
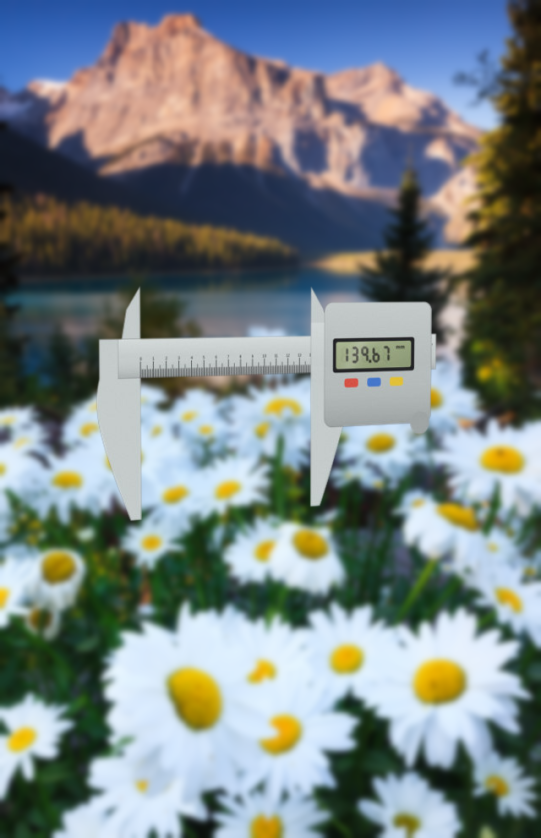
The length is value=139.67 unit=mm
